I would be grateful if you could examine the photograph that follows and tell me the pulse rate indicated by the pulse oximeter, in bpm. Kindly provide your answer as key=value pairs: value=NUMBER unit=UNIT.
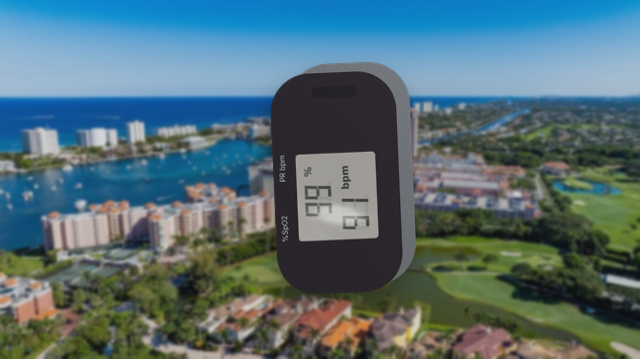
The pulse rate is value=91 unit=bpm
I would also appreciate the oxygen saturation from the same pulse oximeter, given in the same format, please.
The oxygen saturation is value=99 unit=%
